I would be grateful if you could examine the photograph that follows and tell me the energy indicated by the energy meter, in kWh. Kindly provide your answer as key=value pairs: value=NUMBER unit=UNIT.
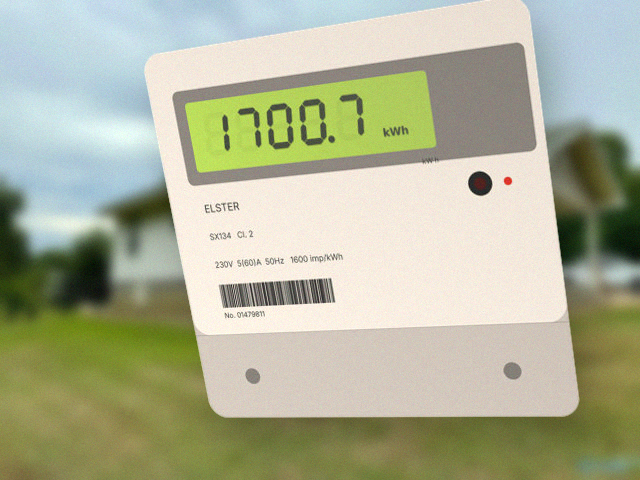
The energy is value=1700.7 unit=kWh
